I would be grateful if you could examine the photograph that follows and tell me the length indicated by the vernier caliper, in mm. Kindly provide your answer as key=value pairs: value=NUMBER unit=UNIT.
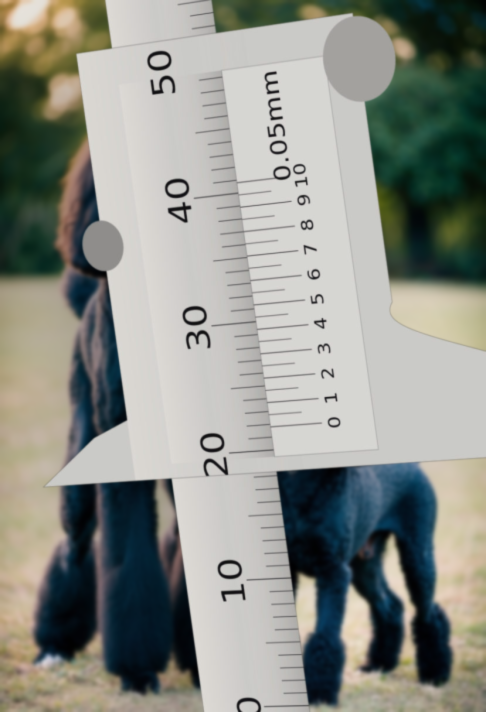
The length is value=21.8 unit=mm
